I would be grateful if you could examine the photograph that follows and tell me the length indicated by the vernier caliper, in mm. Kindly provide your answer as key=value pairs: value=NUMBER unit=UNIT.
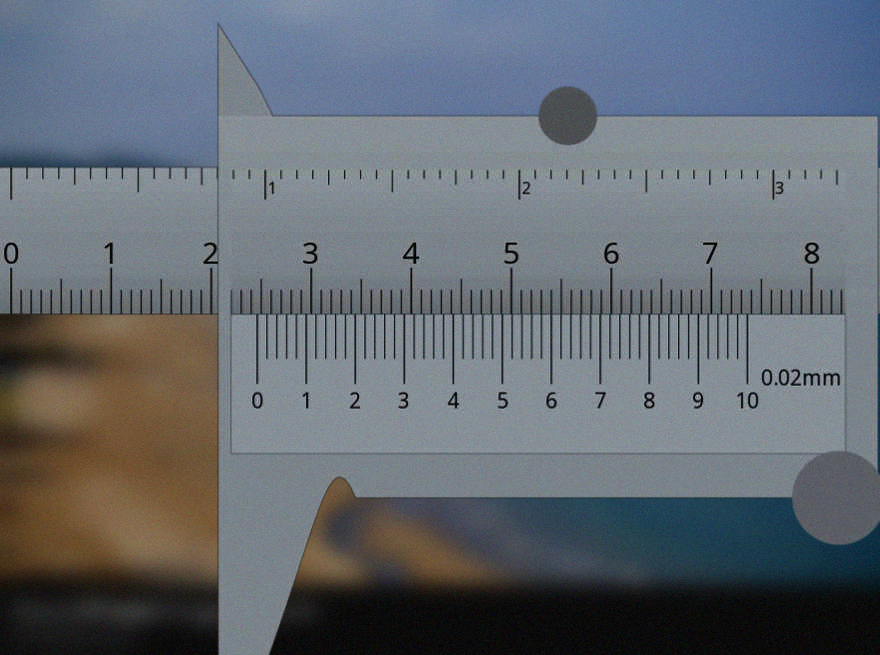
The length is value=24.6 unit=mm
